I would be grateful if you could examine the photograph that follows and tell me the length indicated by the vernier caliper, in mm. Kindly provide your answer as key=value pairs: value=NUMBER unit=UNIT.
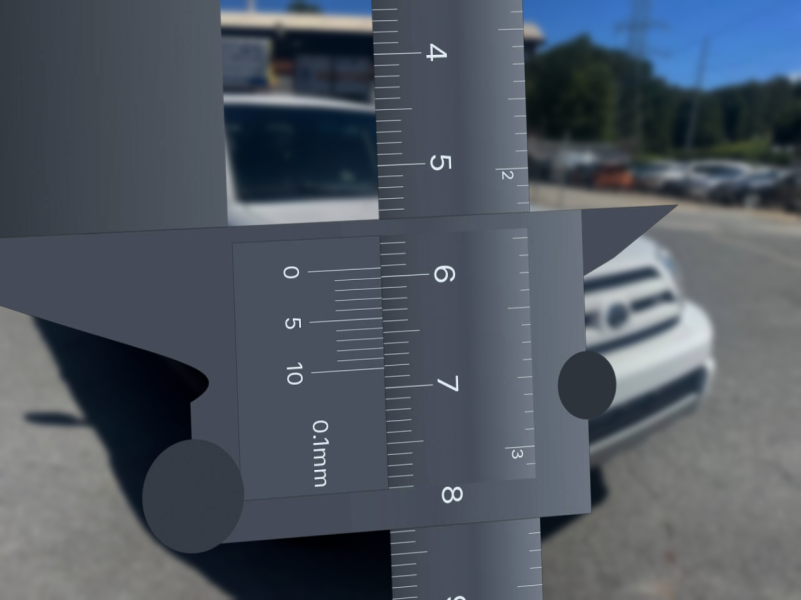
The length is value=59.2 unit=mm
